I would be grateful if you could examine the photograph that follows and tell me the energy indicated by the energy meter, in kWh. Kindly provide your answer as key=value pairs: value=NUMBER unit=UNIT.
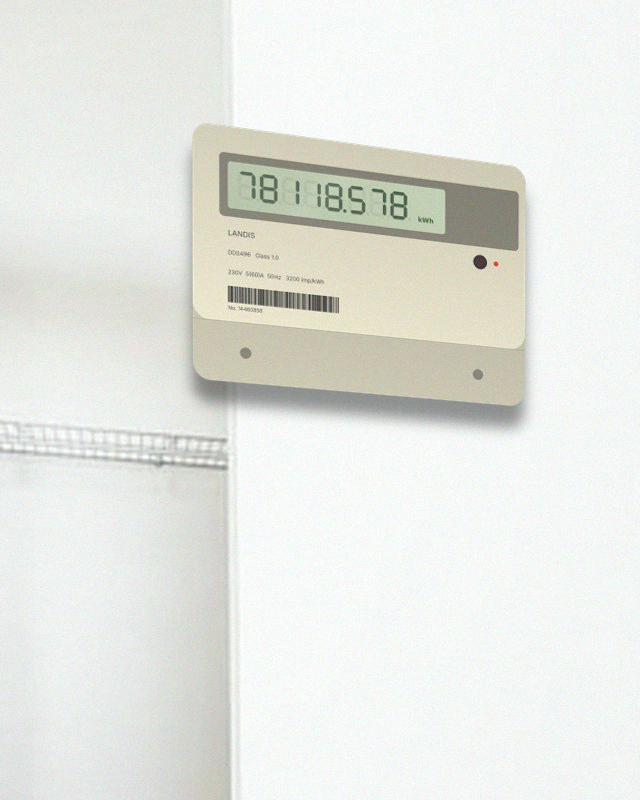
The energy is value=78118.578 unit=kWh
